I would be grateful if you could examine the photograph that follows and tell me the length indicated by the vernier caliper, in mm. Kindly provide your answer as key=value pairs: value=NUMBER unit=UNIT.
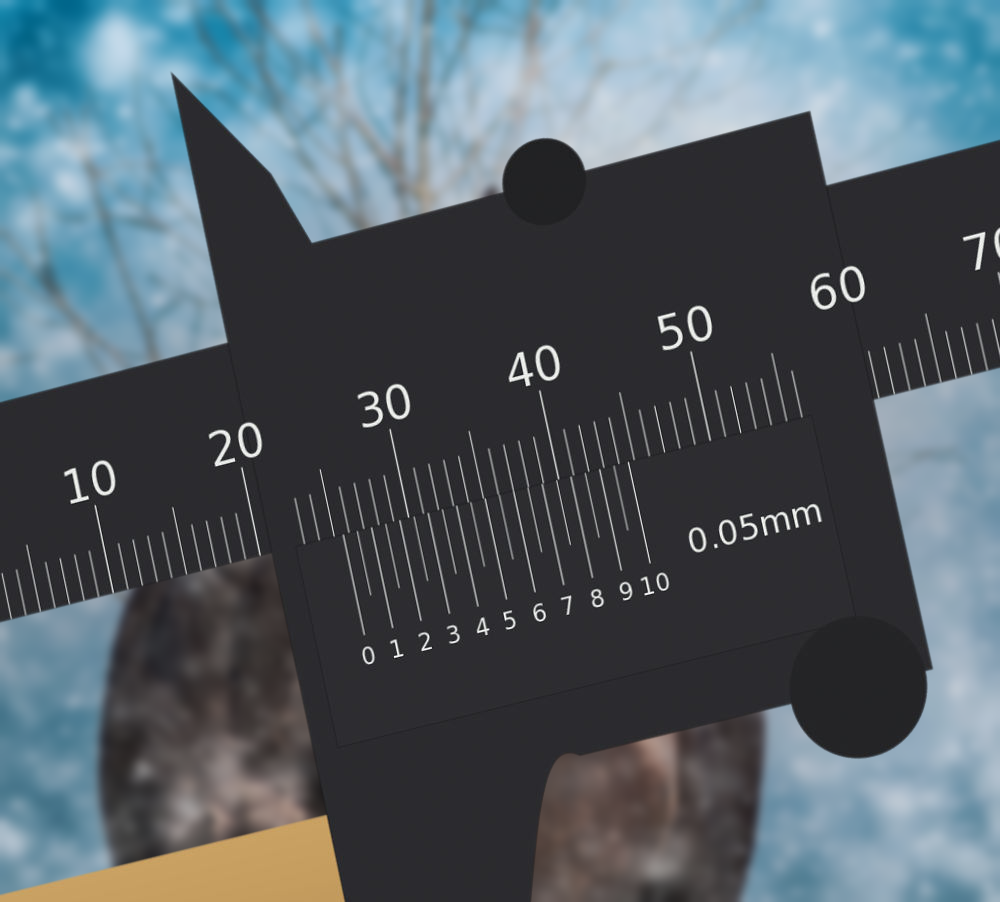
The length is value=25.6 unit=mm
